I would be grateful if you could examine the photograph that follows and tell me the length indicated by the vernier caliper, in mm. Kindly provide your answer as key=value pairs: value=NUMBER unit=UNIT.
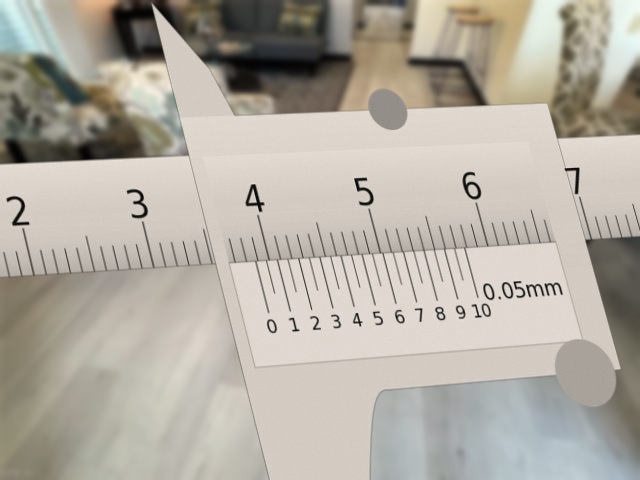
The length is value=38.8 unit=mm
